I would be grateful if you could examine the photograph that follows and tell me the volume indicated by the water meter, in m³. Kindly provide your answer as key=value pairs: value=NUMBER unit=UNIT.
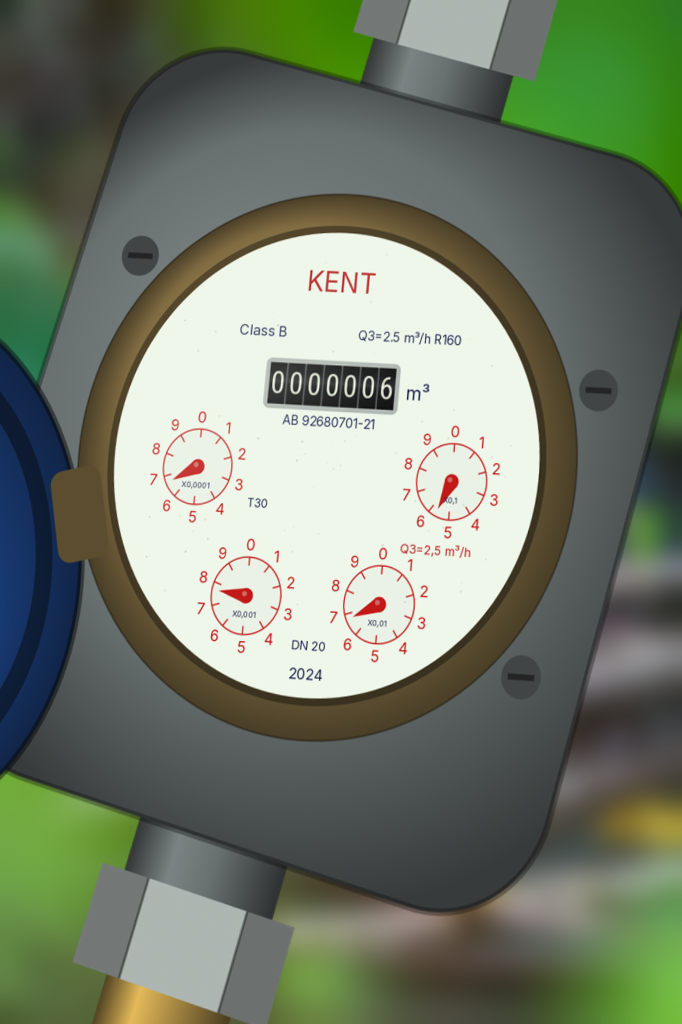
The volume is value=6.5676 unit=m³
